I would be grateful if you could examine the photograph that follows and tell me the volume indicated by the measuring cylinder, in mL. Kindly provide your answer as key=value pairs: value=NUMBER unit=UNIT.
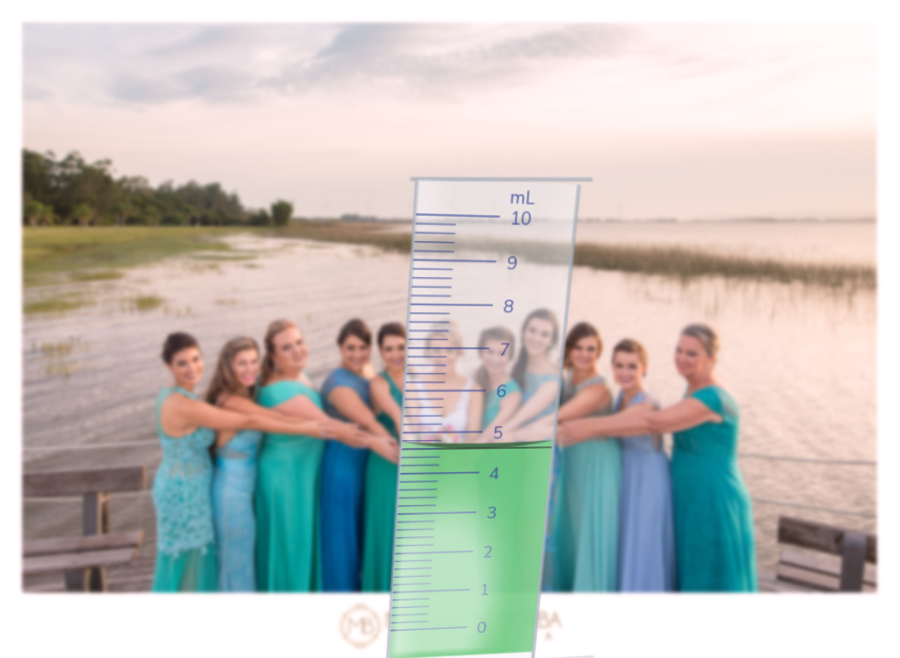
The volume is value=4.6 unit=mL
